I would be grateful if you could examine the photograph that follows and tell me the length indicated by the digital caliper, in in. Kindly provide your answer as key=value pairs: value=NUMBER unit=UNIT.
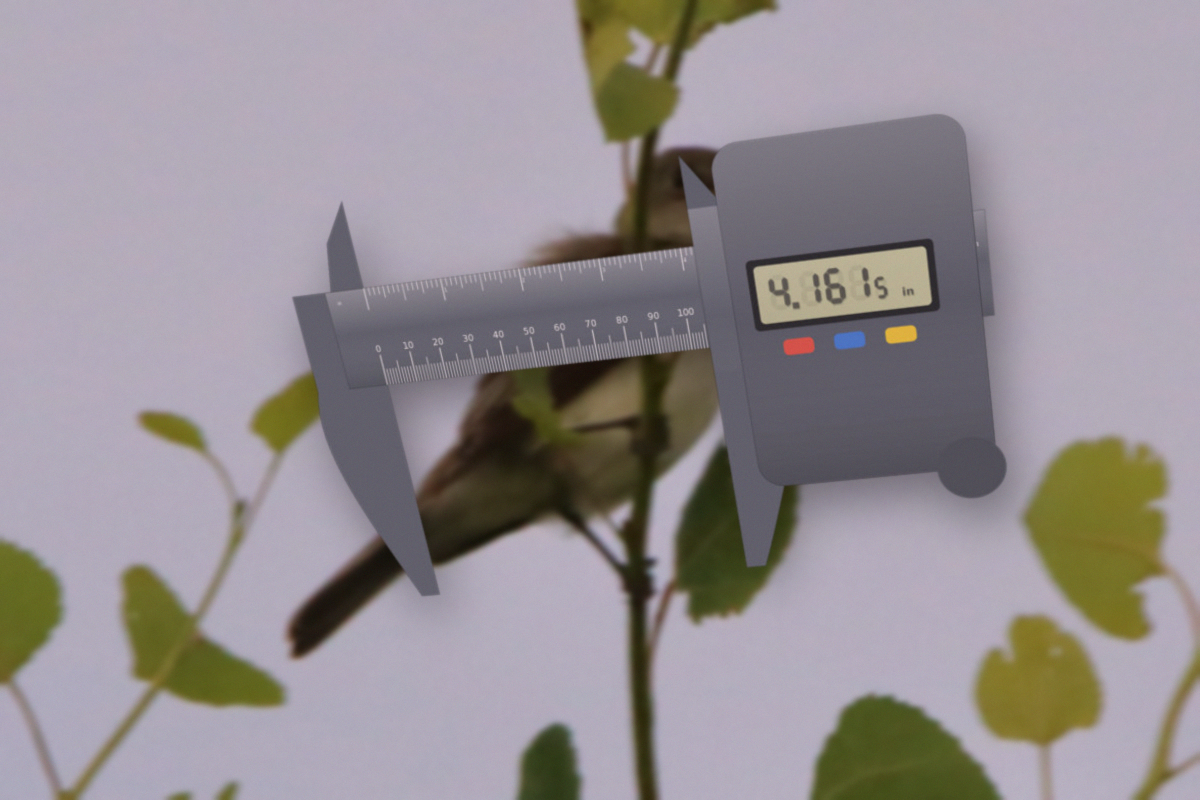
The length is value=4.1615 unit=in
